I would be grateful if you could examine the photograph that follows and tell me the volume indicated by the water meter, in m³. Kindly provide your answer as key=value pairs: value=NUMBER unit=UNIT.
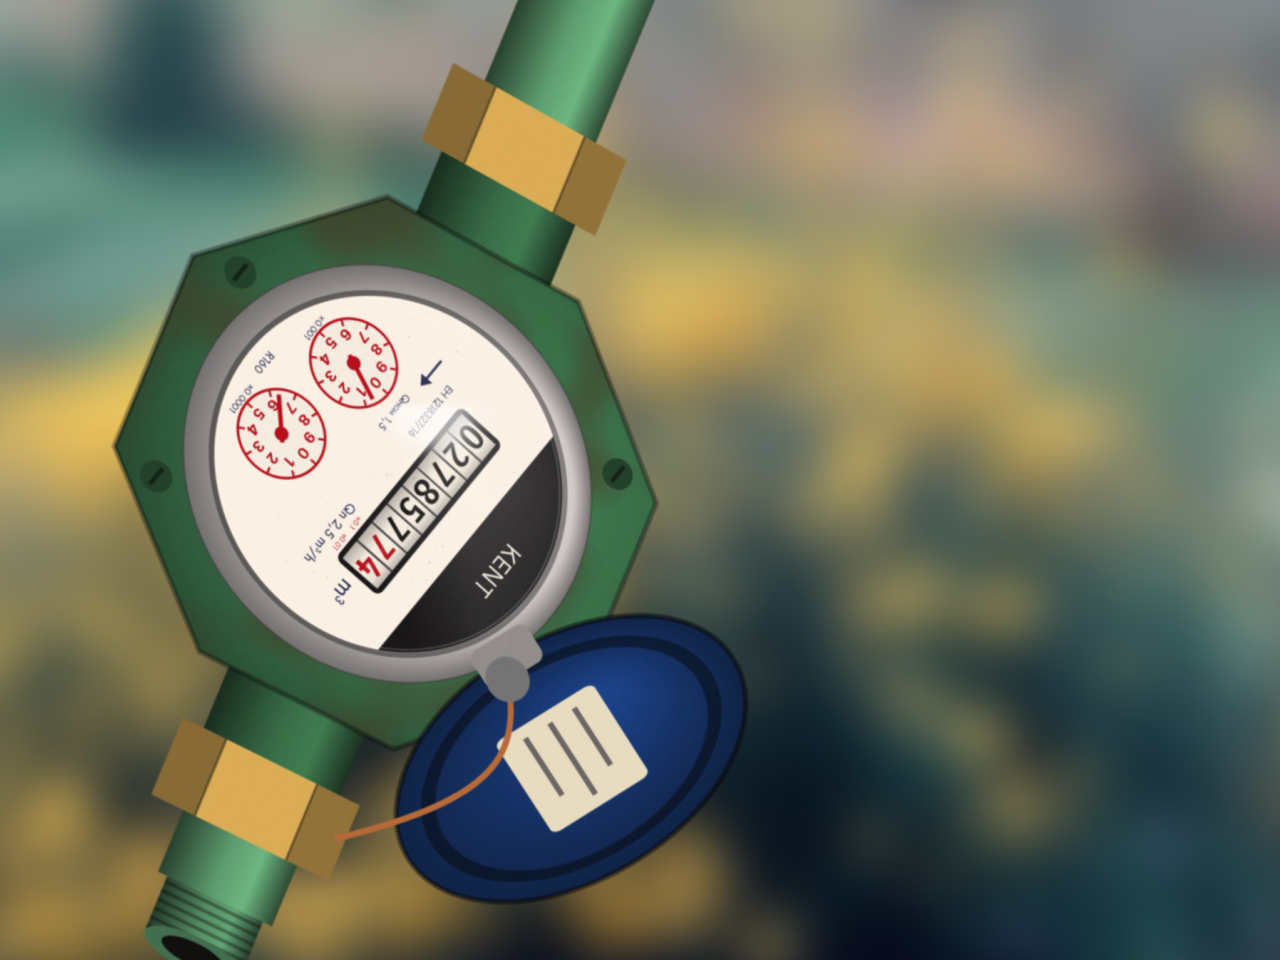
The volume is value=27857.7406 unit=m³
